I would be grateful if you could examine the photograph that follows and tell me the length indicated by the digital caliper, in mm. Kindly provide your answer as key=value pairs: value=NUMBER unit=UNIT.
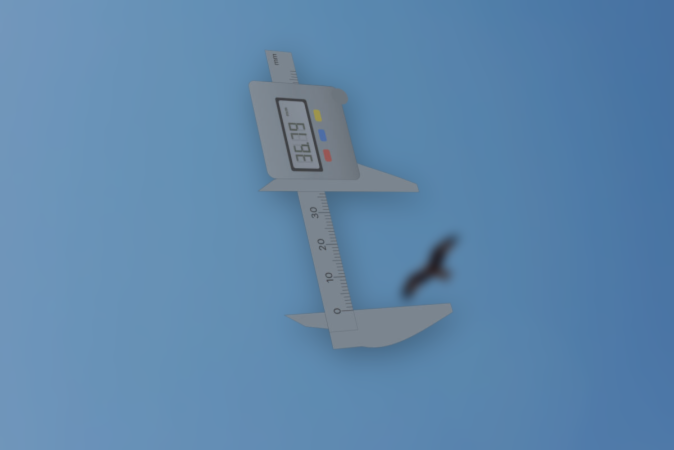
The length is value=36.79 unit=mm
